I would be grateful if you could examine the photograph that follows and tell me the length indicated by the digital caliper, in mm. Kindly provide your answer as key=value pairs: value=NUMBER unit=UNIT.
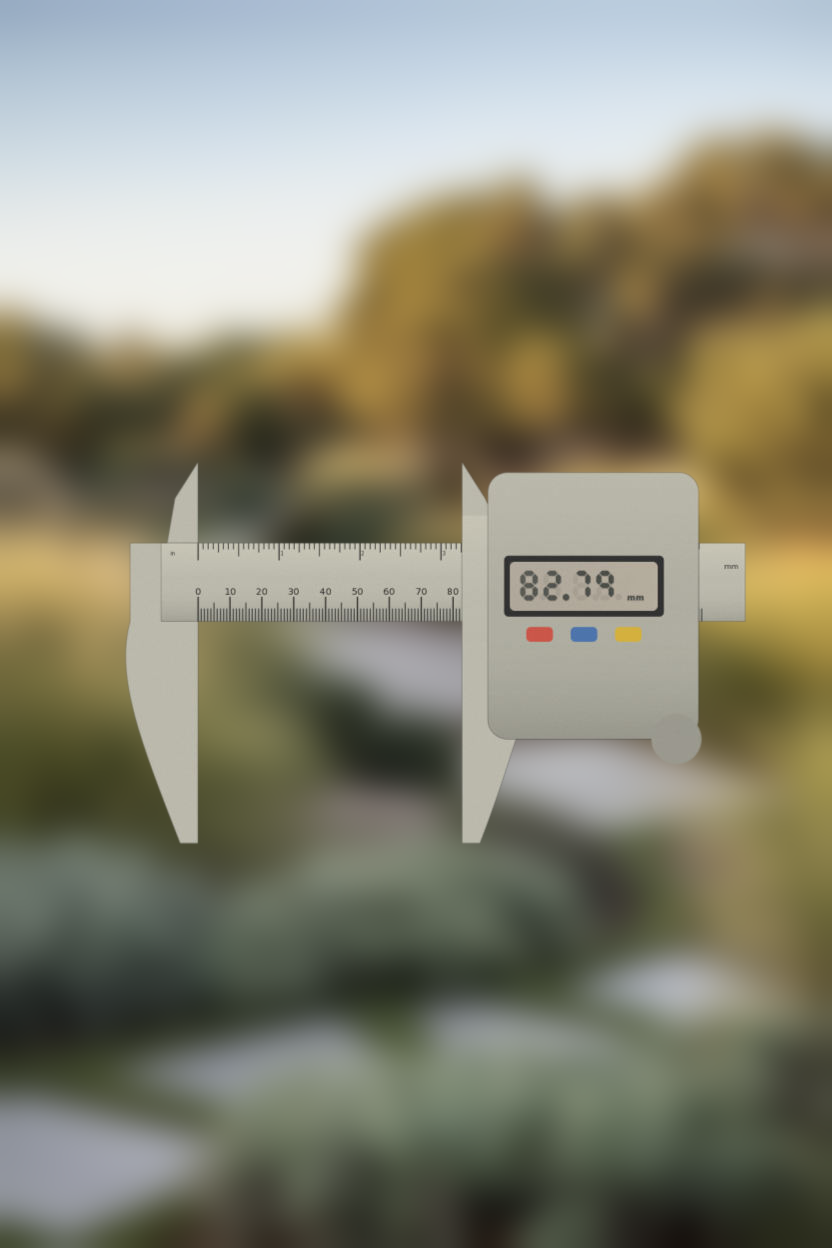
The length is value=82.79 unit=mm
